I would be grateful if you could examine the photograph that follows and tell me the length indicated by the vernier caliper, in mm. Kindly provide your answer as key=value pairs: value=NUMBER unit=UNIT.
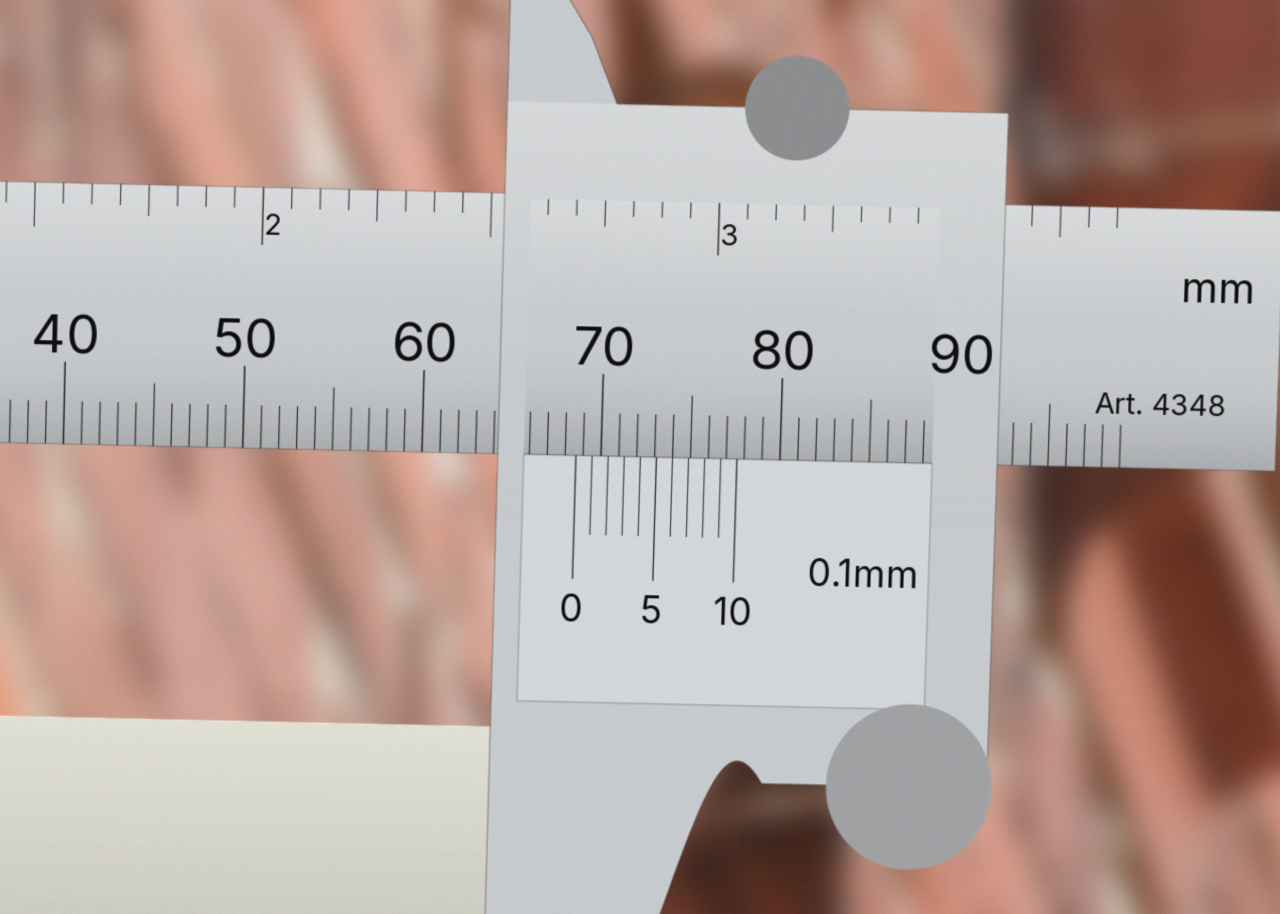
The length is value=68.6 unit=mm
